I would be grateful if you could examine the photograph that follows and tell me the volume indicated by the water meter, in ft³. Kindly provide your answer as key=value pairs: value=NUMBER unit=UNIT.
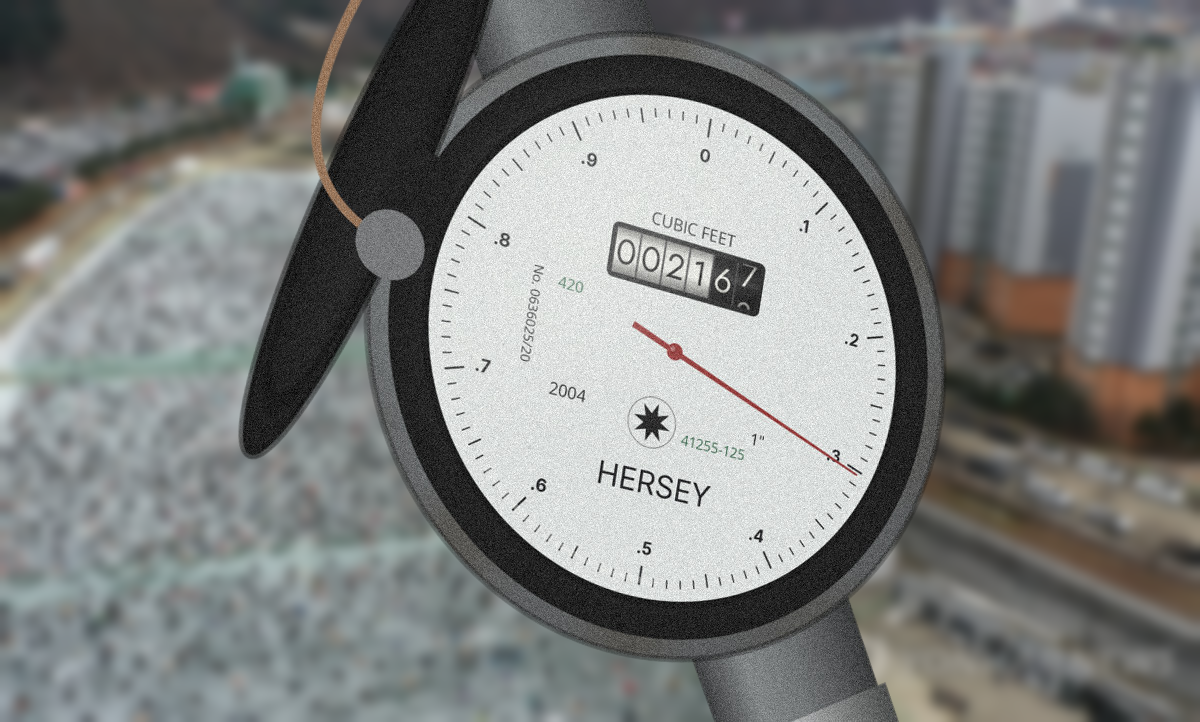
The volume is value=2167.30 unit=ft³
